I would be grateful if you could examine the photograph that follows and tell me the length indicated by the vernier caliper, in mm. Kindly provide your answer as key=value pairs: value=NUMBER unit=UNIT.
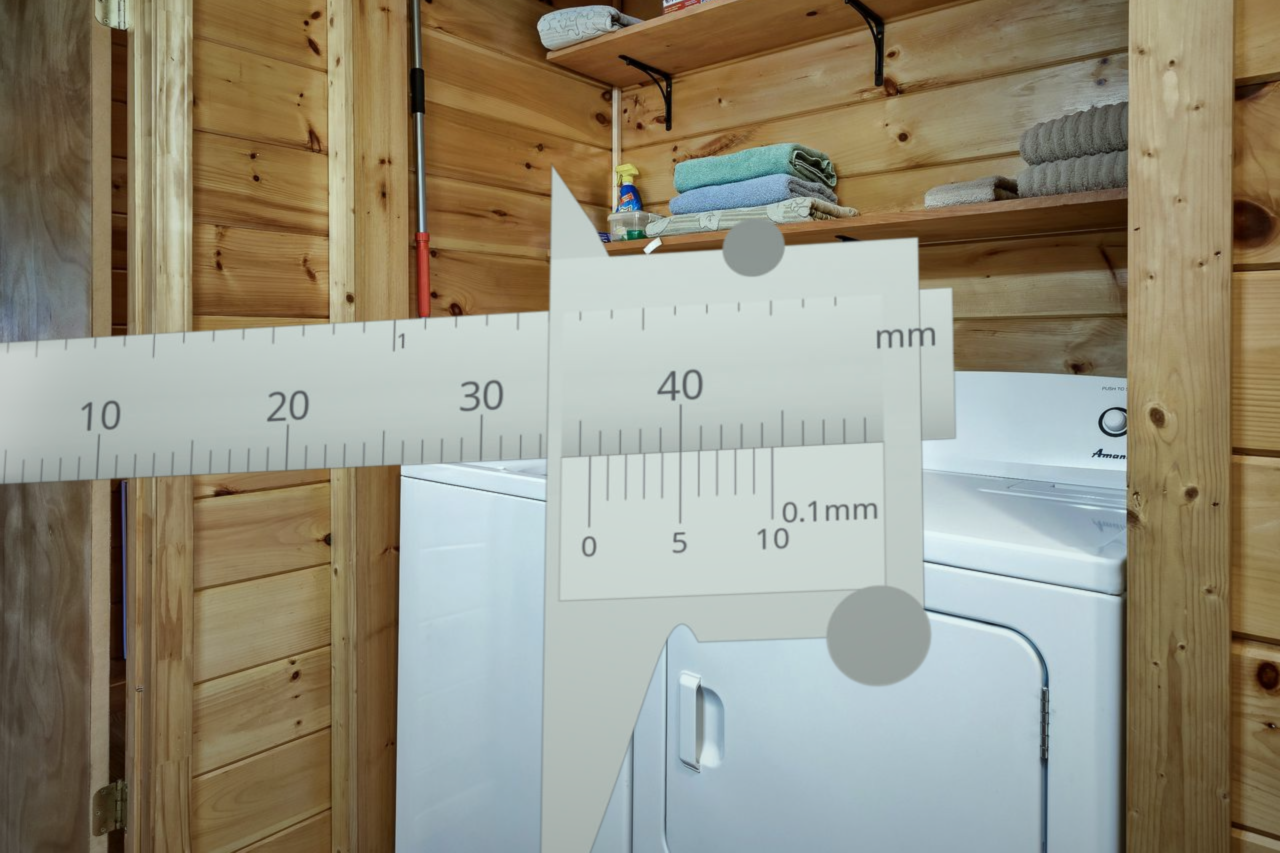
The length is value=35.5 unit=mm
